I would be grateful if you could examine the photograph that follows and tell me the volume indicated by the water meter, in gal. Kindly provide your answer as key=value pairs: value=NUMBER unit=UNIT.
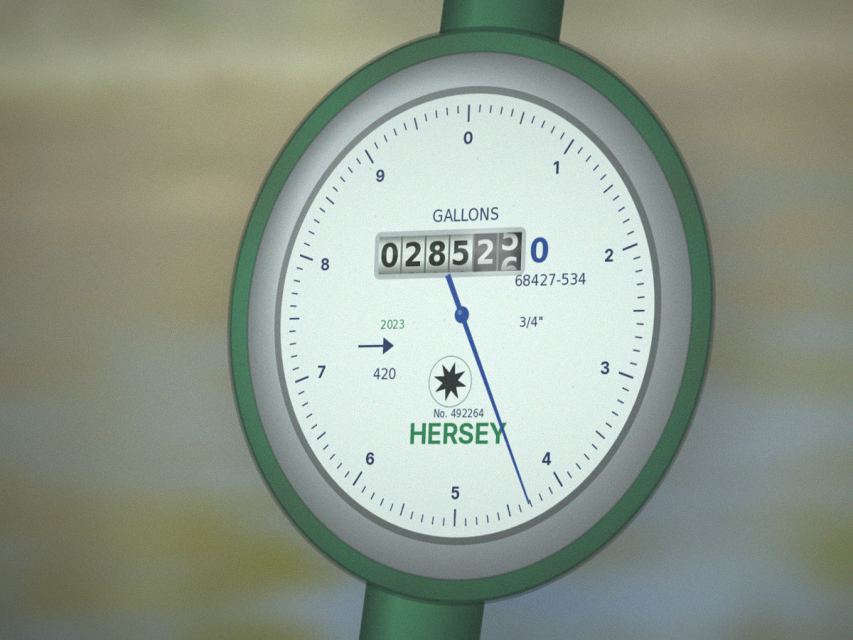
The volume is value=285254.3 unit=gal
